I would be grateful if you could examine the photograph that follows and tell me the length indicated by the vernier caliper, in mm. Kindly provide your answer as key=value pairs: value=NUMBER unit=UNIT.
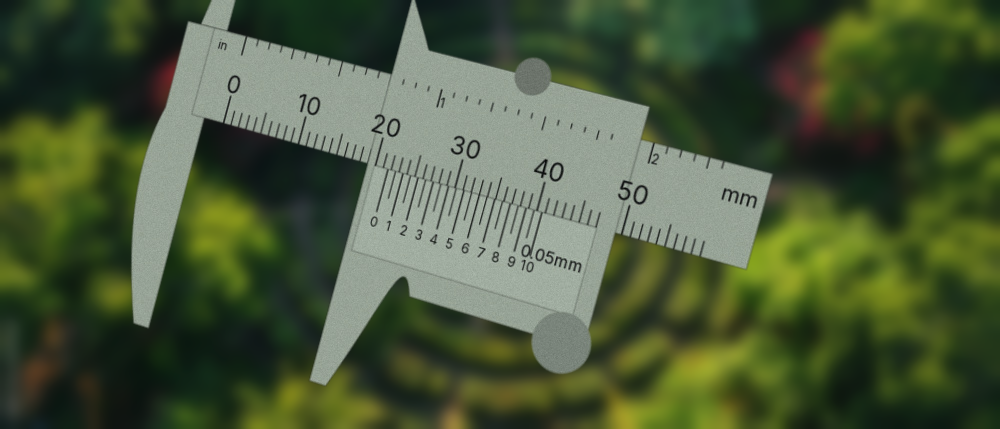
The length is value=21.6 unit=mm
